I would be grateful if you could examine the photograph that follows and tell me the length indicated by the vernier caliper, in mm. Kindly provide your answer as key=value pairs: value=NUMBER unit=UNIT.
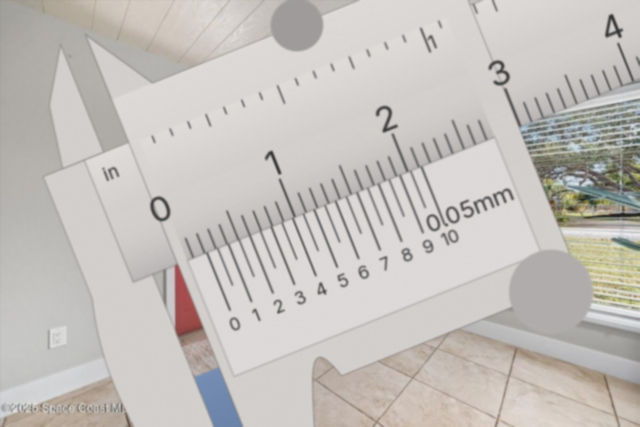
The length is value=2.2 unit=mm
